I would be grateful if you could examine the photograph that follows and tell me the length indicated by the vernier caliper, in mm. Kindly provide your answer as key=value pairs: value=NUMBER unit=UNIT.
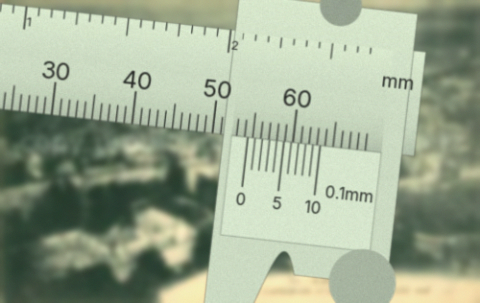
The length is value=54.4 unit=mm
